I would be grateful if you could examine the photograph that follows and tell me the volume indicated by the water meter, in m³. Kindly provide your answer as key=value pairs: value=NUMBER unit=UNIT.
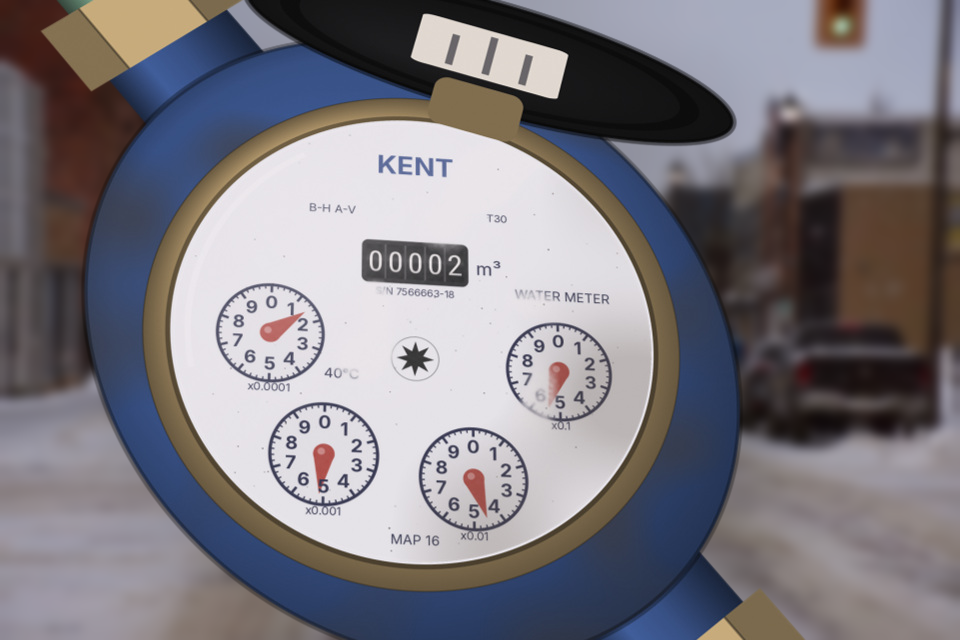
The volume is value=2.5451 unit=m³
